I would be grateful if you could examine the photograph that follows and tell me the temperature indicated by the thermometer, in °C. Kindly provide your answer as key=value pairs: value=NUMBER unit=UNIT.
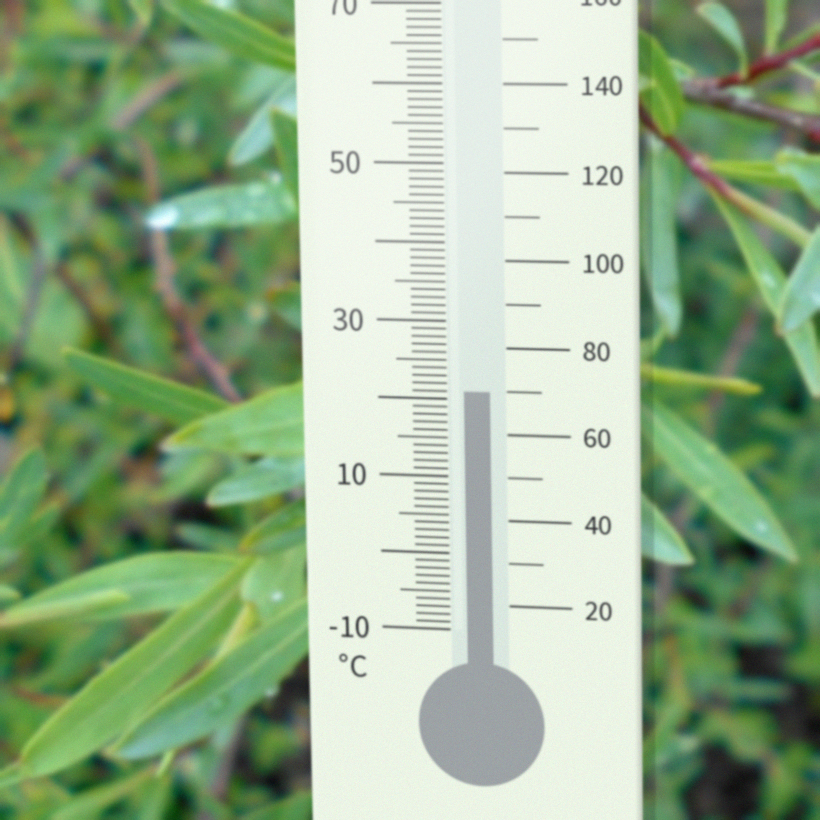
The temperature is value=21 unit=°C
